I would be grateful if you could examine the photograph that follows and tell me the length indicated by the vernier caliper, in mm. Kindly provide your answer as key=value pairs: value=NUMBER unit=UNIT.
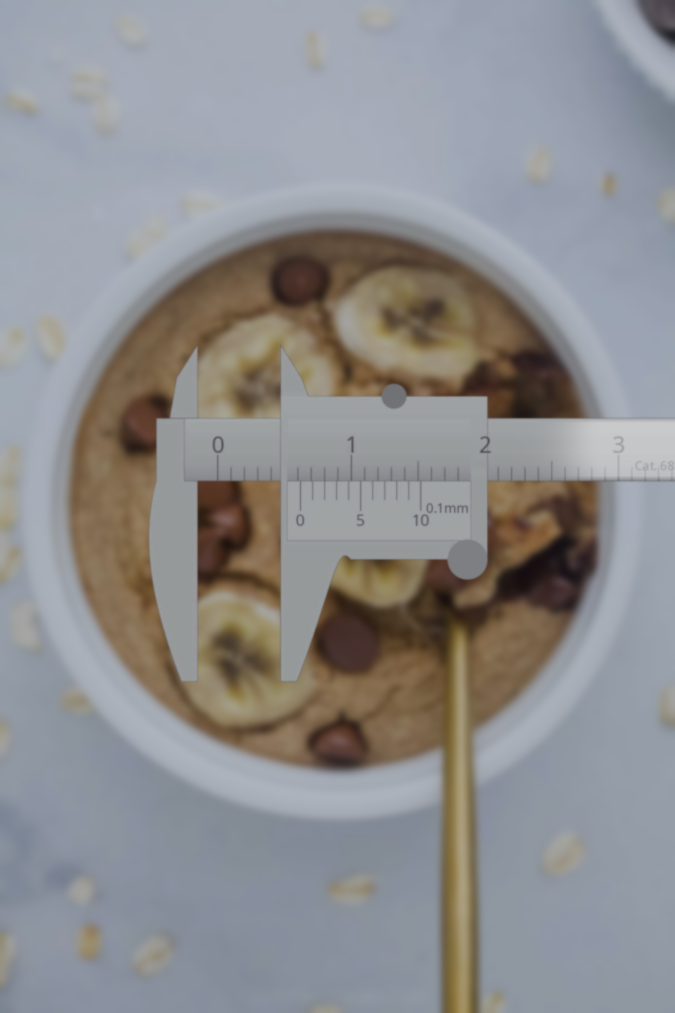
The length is value=6.2 unit=mm
